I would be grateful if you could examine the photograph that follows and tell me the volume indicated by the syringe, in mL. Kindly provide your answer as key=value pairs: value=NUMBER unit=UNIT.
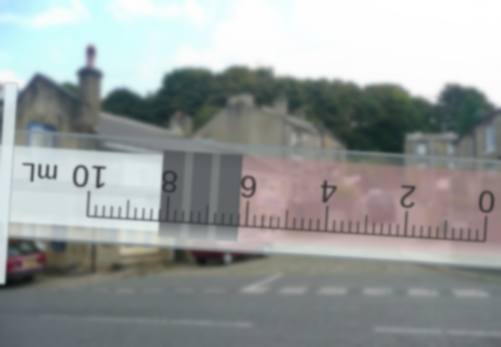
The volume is value=6.2 unit=mL
